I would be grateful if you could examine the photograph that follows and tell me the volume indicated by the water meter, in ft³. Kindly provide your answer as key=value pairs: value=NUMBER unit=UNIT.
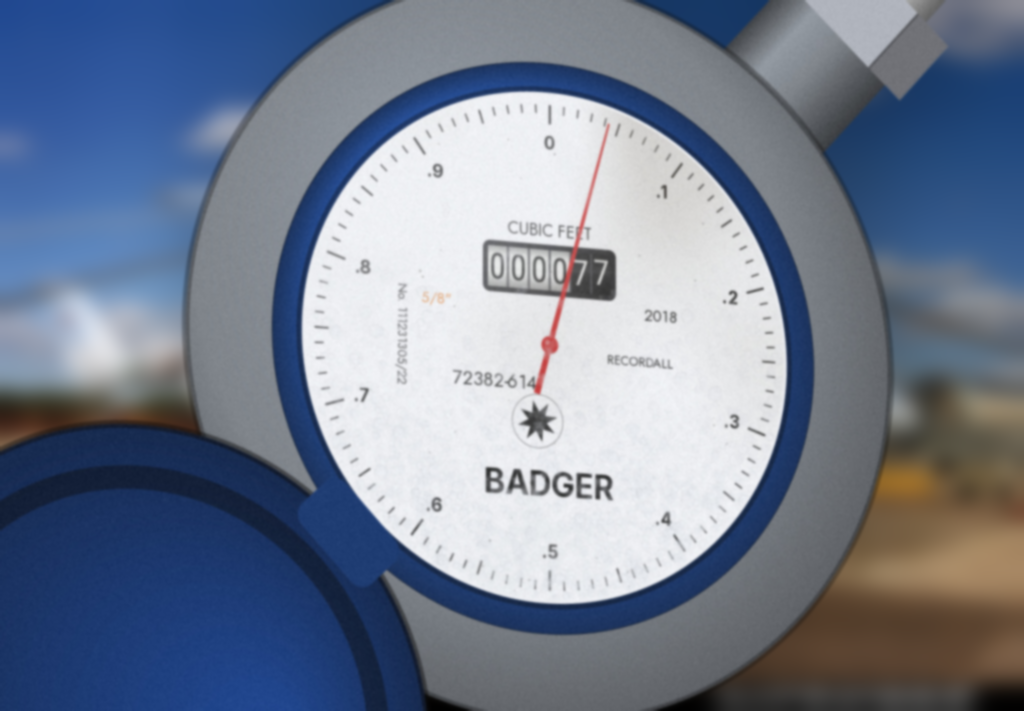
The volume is value=77.04 unit=ft³
